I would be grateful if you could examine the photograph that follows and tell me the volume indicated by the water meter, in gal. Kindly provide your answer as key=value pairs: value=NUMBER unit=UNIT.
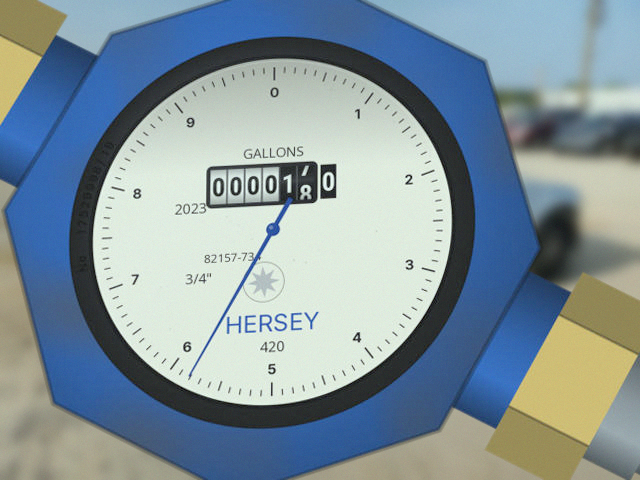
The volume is value=175.8 unit=gal
